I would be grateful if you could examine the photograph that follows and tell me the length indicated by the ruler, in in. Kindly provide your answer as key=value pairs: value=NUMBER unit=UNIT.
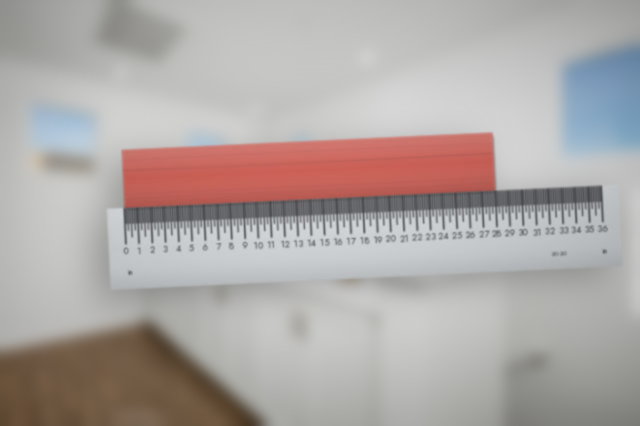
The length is value=28 unit=in
